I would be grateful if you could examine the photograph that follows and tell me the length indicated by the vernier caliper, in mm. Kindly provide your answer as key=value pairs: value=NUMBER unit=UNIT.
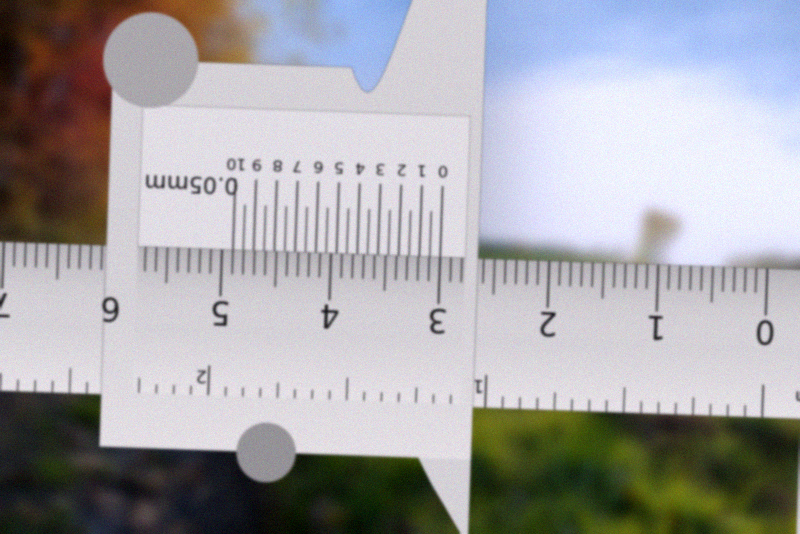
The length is value=30.0 unit=mm
